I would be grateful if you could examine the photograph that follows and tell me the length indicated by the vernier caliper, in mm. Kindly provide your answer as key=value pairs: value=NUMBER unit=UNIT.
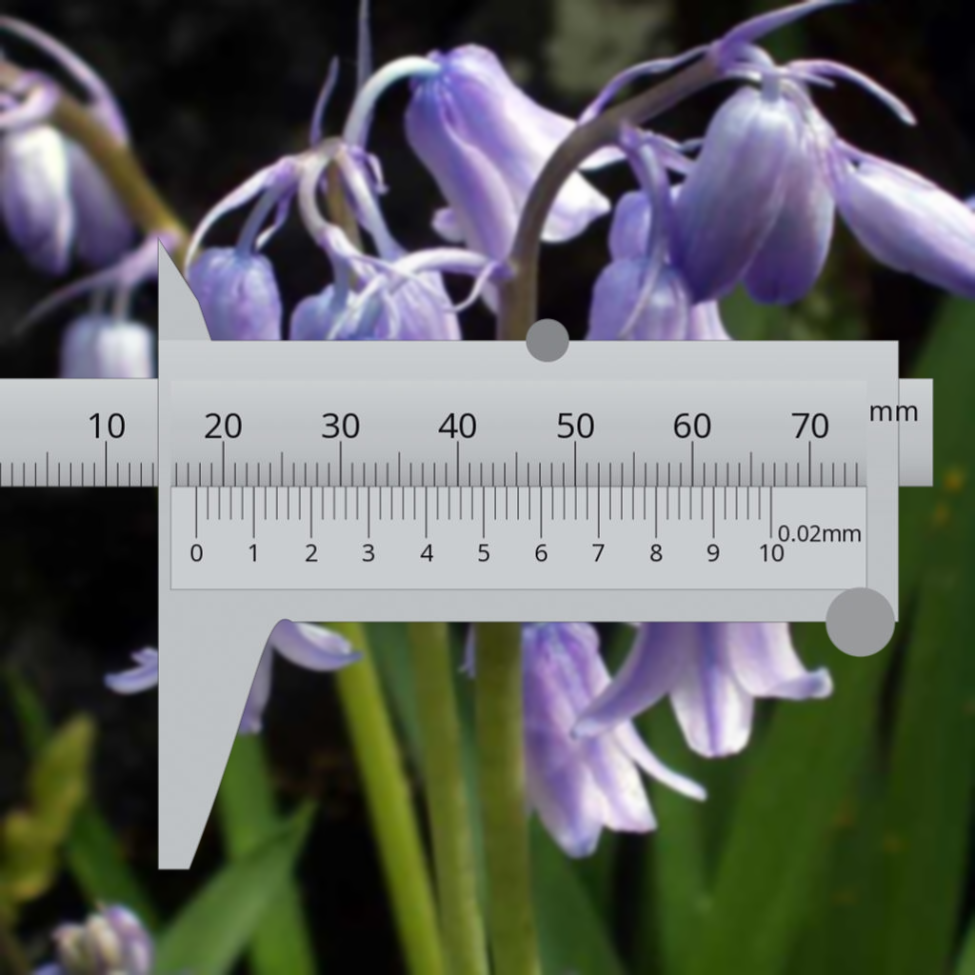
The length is value=17.7 unit=mm
